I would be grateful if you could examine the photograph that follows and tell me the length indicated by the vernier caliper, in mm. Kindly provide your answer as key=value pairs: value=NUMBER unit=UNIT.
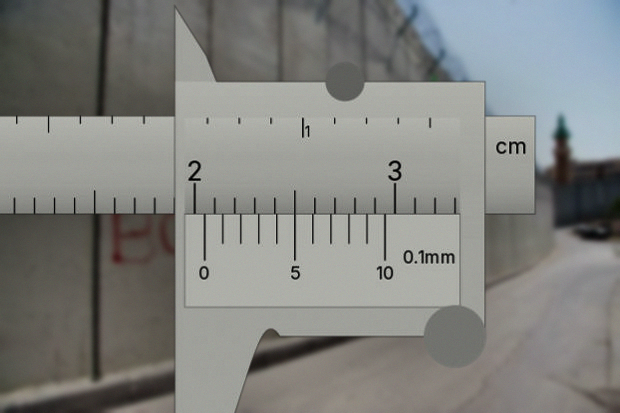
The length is value=20.5 unit=mm
